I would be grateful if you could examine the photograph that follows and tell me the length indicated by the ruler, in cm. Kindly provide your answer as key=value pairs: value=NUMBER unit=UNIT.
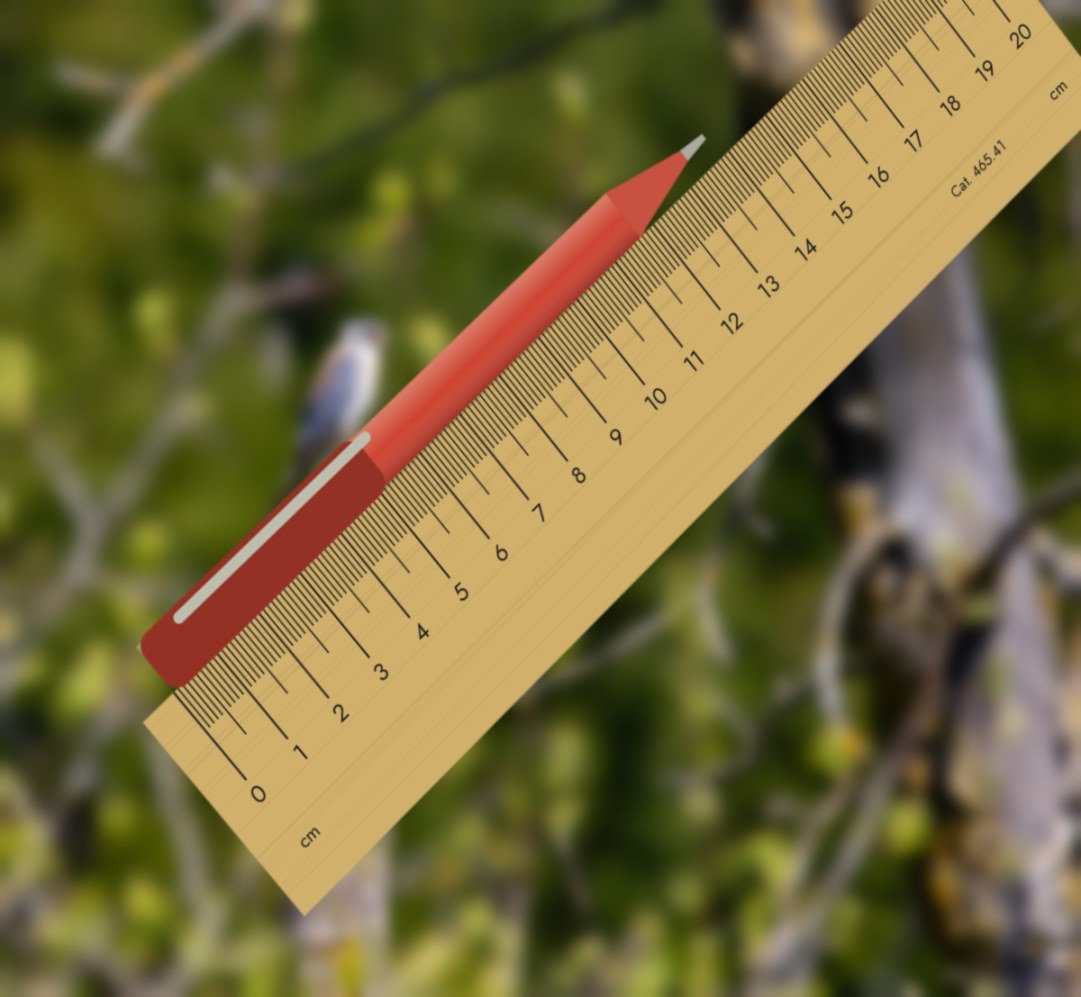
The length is value=13.8 unit=cm
